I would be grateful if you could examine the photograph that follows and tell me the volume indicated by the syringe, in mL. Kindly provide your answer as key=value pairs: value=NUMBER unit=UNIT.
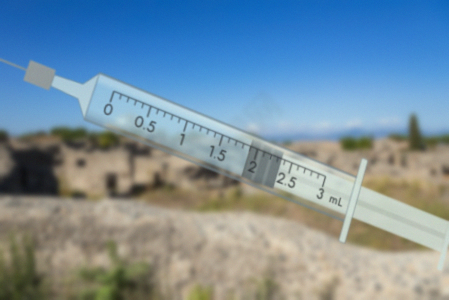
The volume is value=1.9 unit=mL
